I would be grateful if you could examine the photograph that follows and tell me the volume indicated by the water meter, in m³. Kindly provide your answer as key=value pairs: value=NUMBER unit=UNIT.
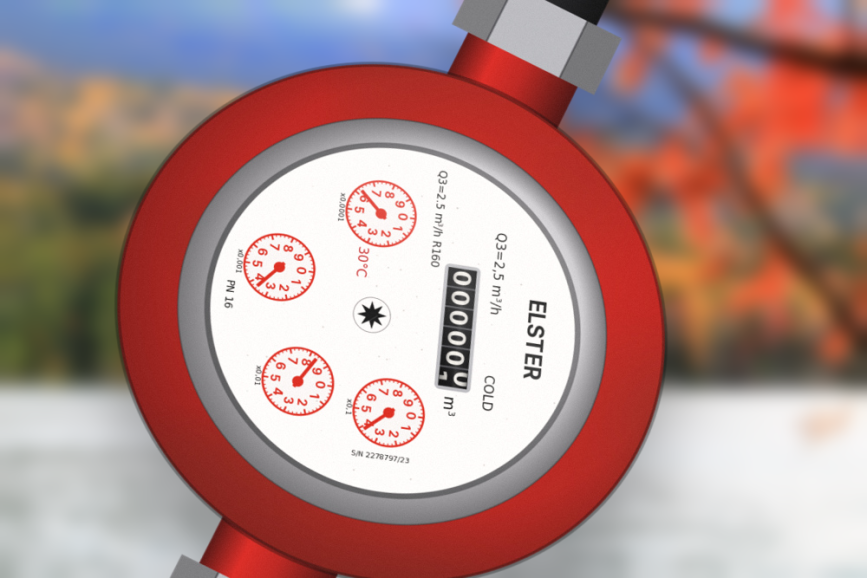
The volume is value=0.3836 unit=m³
